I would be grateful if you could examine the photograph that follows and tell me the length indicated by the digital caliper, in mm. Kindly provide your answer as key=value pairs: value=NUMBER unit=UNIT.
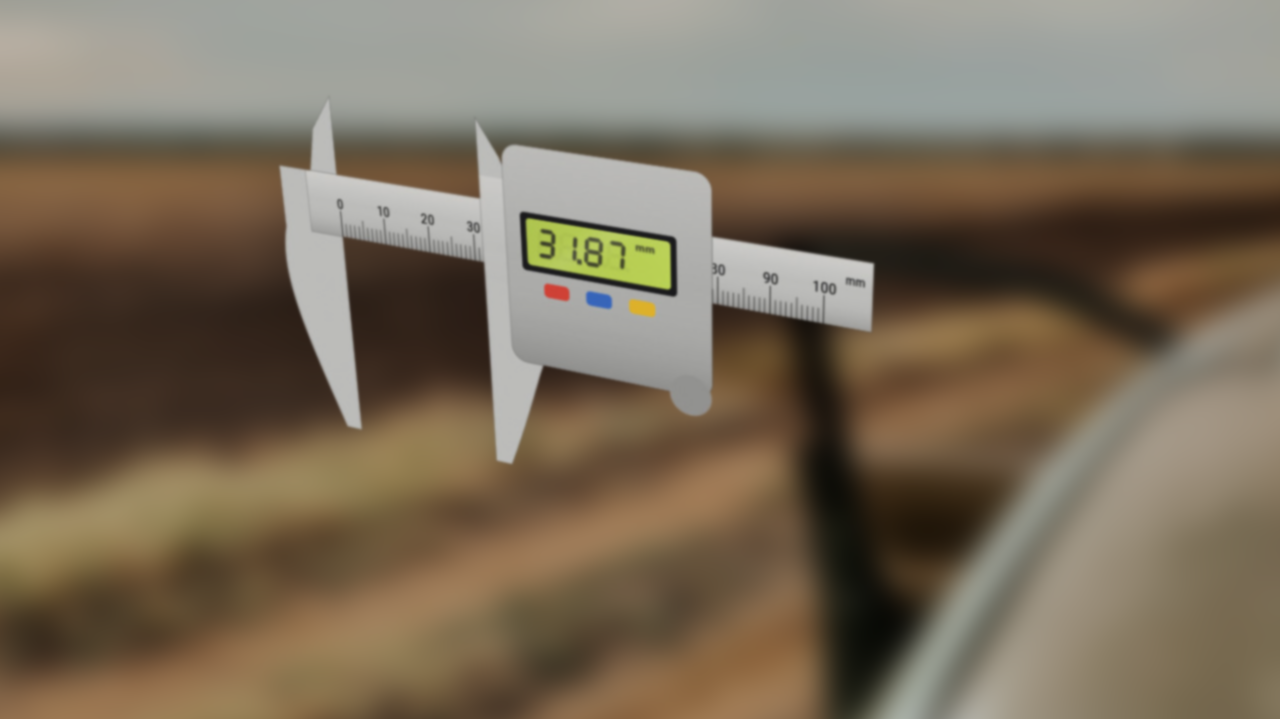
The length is value=31.87 unit=mm
